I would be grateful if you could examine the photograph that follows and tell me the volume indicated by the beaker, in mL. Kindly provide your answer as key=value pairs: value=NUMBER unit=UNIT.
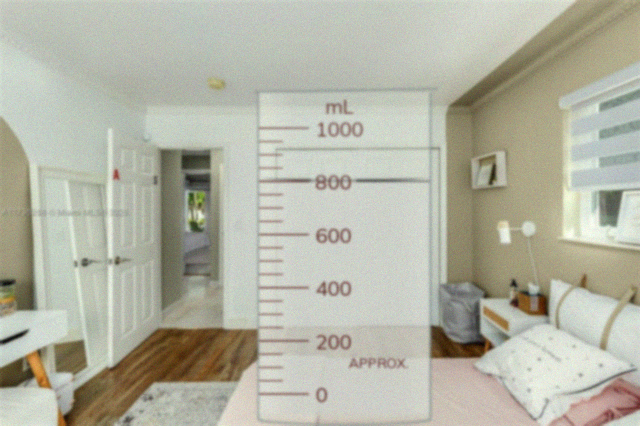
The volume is value=800 unit=mL
